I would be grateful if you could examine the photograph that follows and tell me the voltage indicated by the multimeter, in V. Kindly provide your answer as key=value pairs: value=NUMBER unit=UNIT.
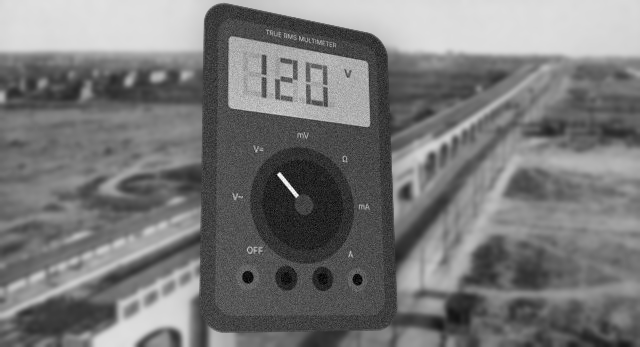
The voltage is value=120 unit=V
